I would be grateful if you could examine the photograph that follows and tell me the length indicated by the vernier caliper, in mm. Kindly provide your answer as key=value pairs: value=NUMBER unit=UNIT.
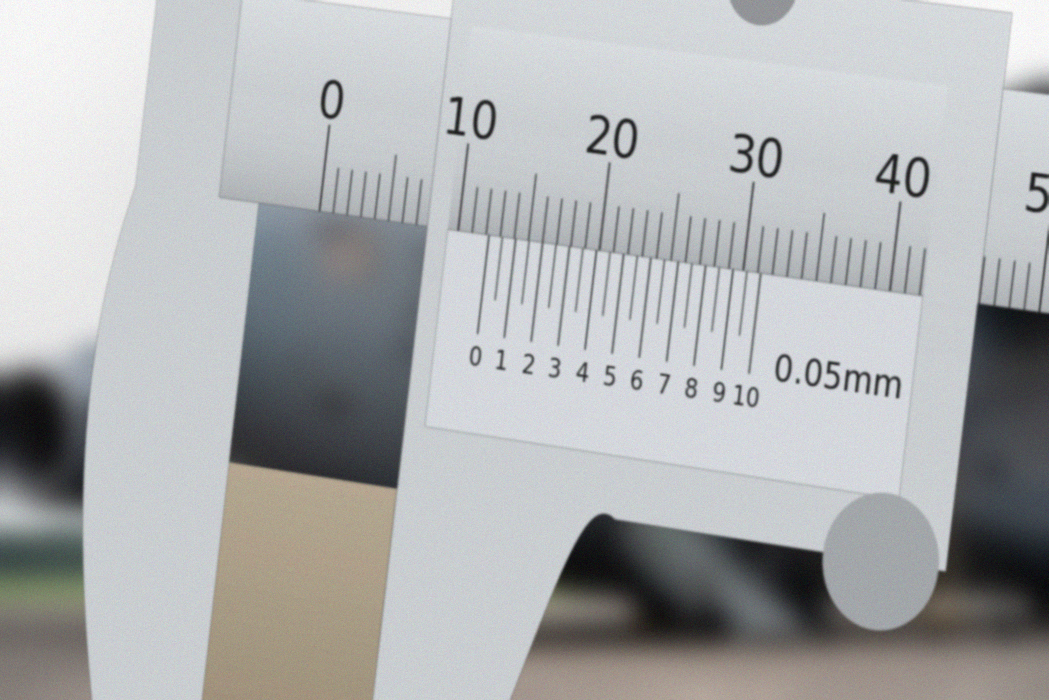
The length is value=12.2 unit=mm
